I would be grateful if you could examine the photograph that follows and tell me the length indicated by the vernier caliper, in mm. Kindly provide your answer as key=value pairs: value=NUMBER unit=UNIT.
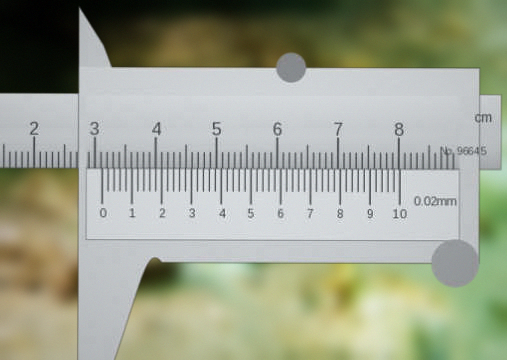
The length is value=31.2 unit=mm
